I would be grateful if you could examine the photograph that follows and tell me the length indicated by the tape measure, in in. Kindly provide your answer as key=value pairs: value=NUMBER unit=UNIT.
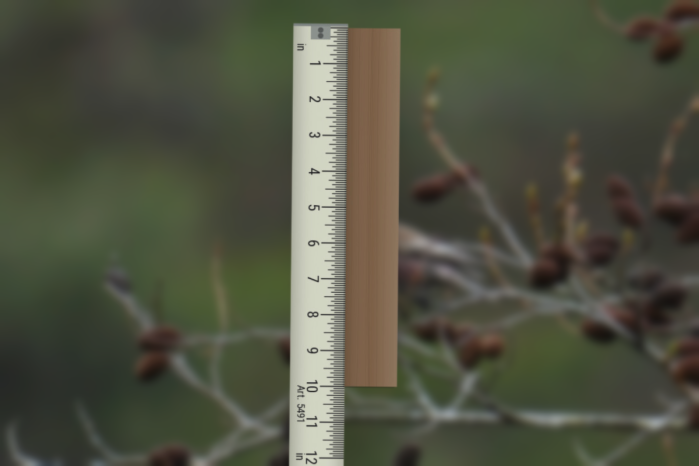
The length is value=10 unit=in
